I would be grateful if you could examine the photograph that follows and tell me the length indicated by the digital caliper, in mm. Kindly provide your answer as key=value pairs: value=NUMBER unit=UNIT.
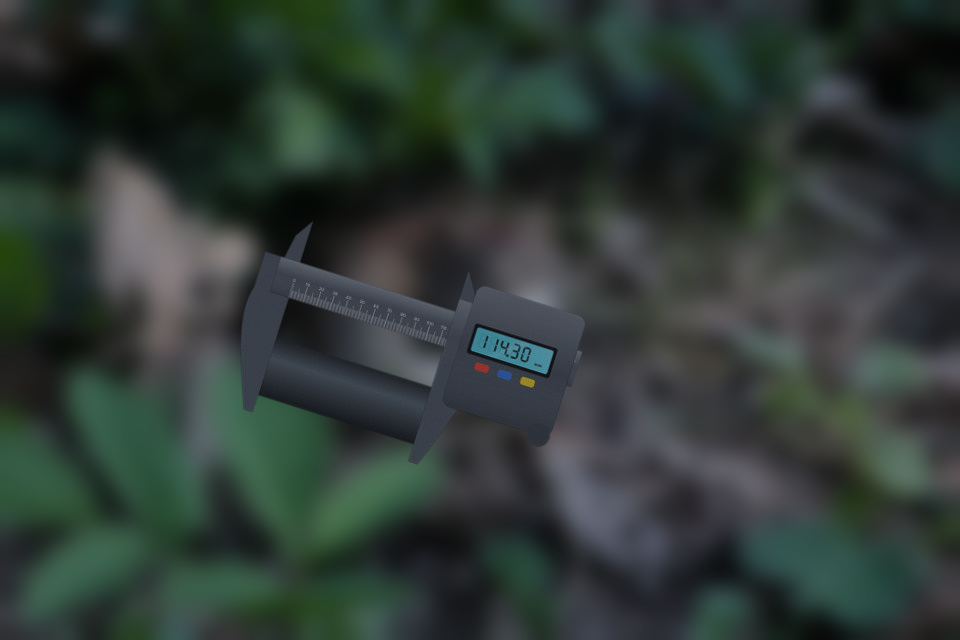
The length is value=114.30 unit=mm
